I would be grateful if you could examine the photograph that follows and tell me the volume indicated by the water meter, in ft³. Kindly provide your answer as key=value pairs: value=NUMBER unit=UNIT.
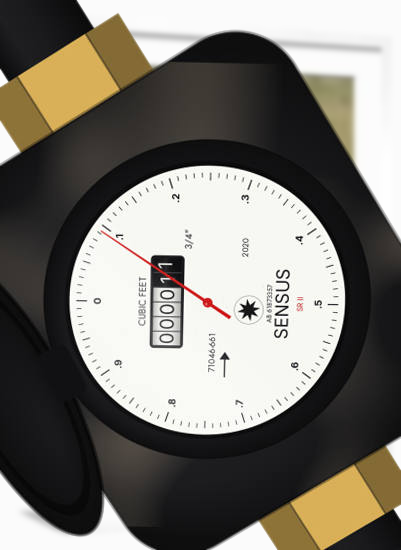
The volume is value=11.09 unit=ft³
